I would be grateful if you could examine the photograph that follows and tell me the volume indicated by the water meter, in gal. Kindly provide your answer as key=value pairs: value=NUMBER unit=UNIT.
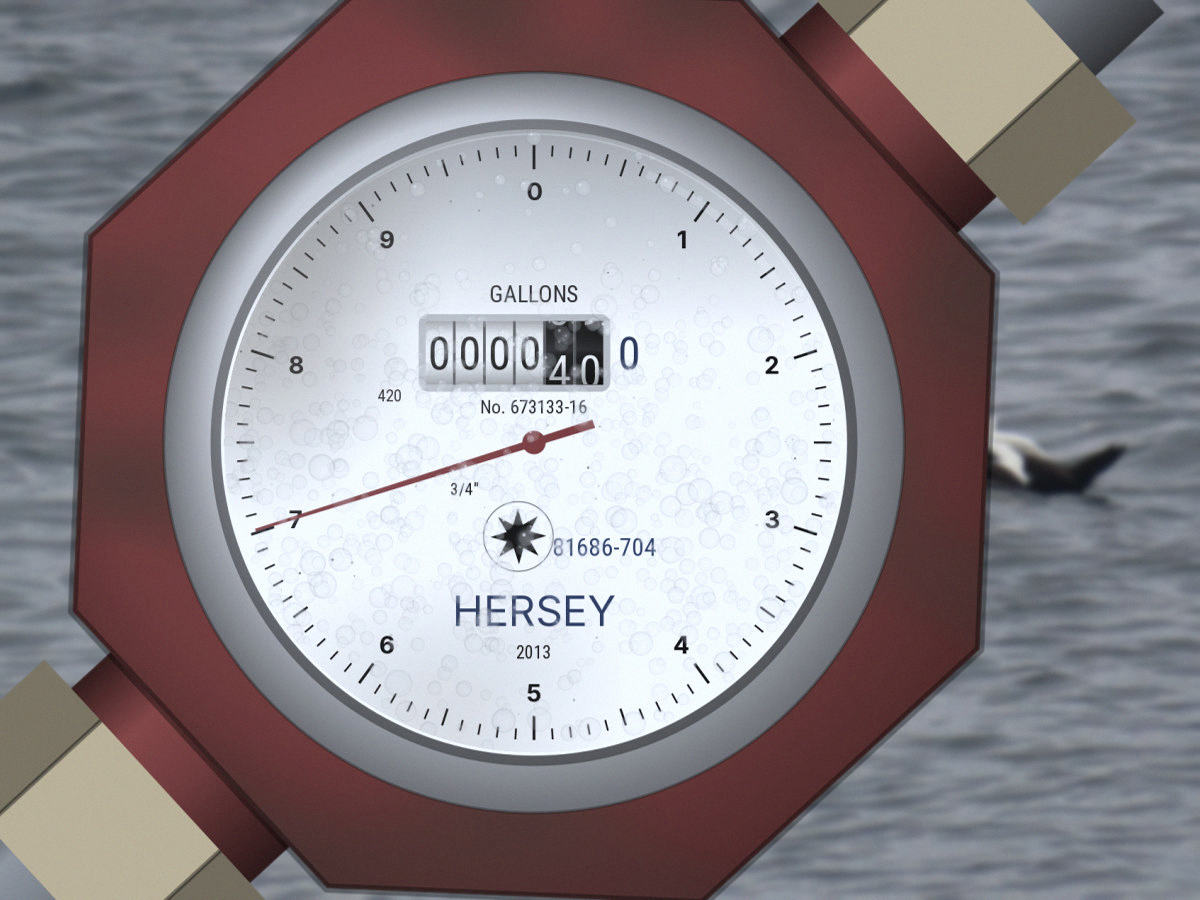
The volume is value=397.0 unit=gal
